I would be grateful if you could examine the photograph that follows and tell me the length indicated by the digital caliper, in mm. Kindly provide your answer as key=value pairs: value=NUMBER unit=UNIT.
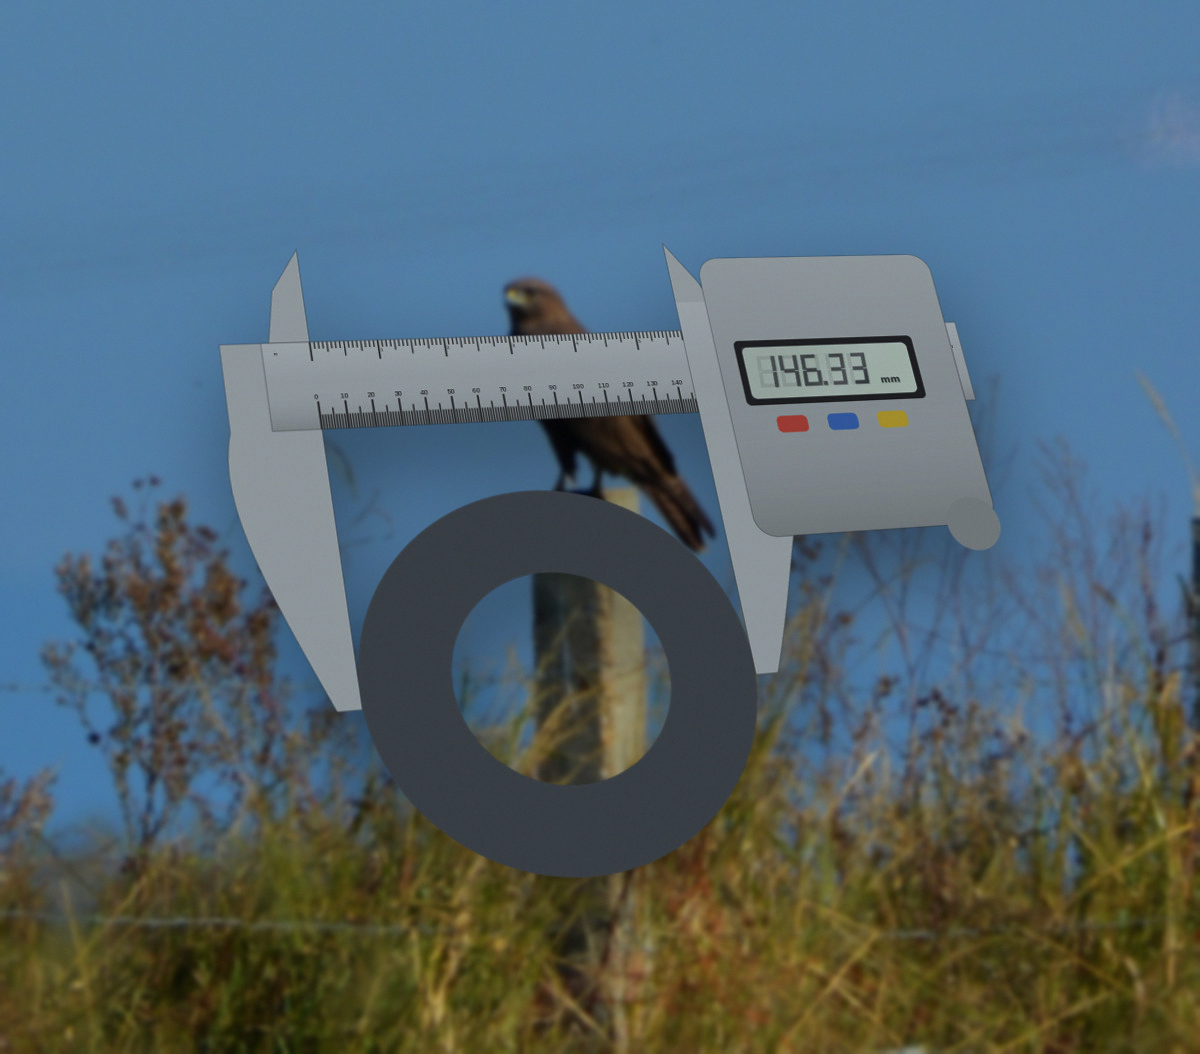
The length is value=146.33 unit=mm
